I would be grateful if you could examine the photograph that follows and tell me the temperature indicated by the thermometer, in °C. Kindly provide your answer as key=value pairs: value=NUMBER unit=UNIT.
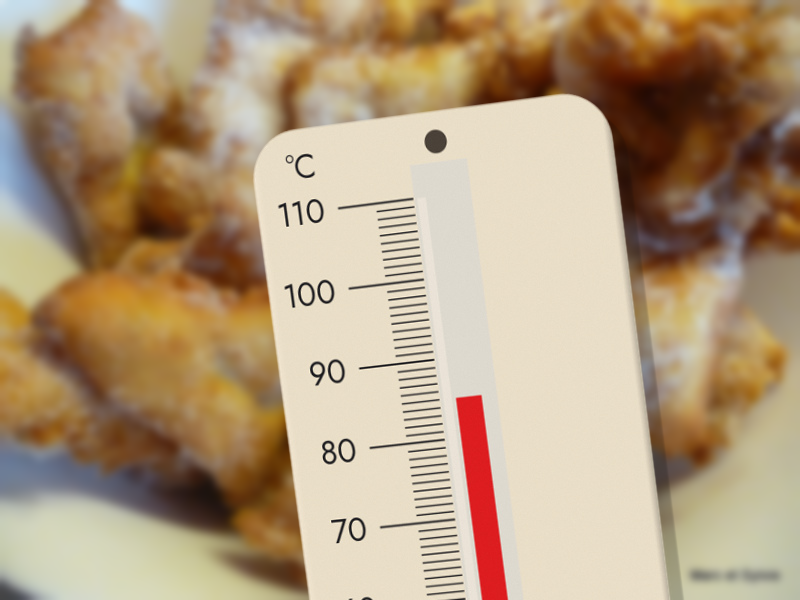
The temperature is value=85 unit=°C
